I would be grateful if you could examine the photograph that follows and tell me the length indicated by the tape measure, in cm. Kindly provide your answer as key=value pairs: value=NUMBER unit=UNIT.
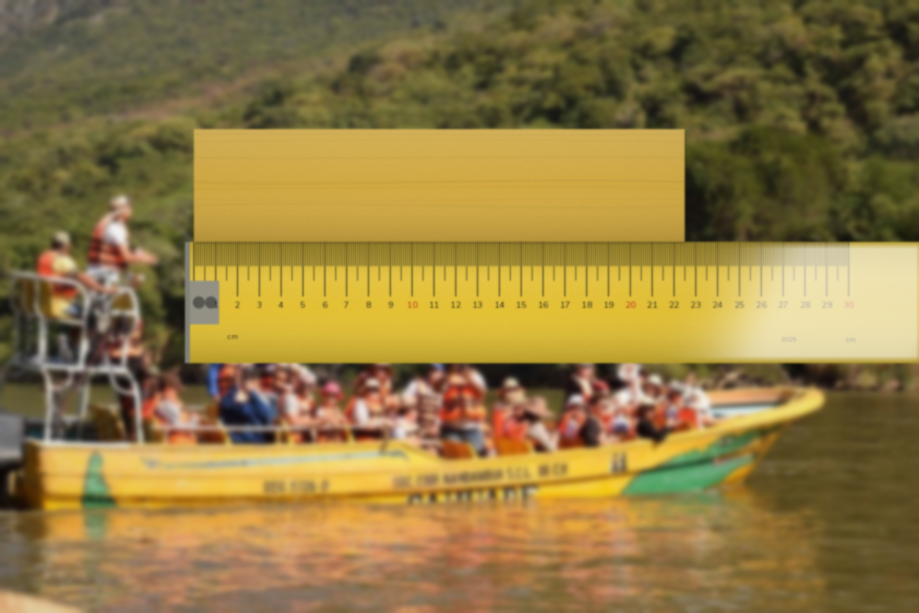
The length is value=22.5 unit=cm
